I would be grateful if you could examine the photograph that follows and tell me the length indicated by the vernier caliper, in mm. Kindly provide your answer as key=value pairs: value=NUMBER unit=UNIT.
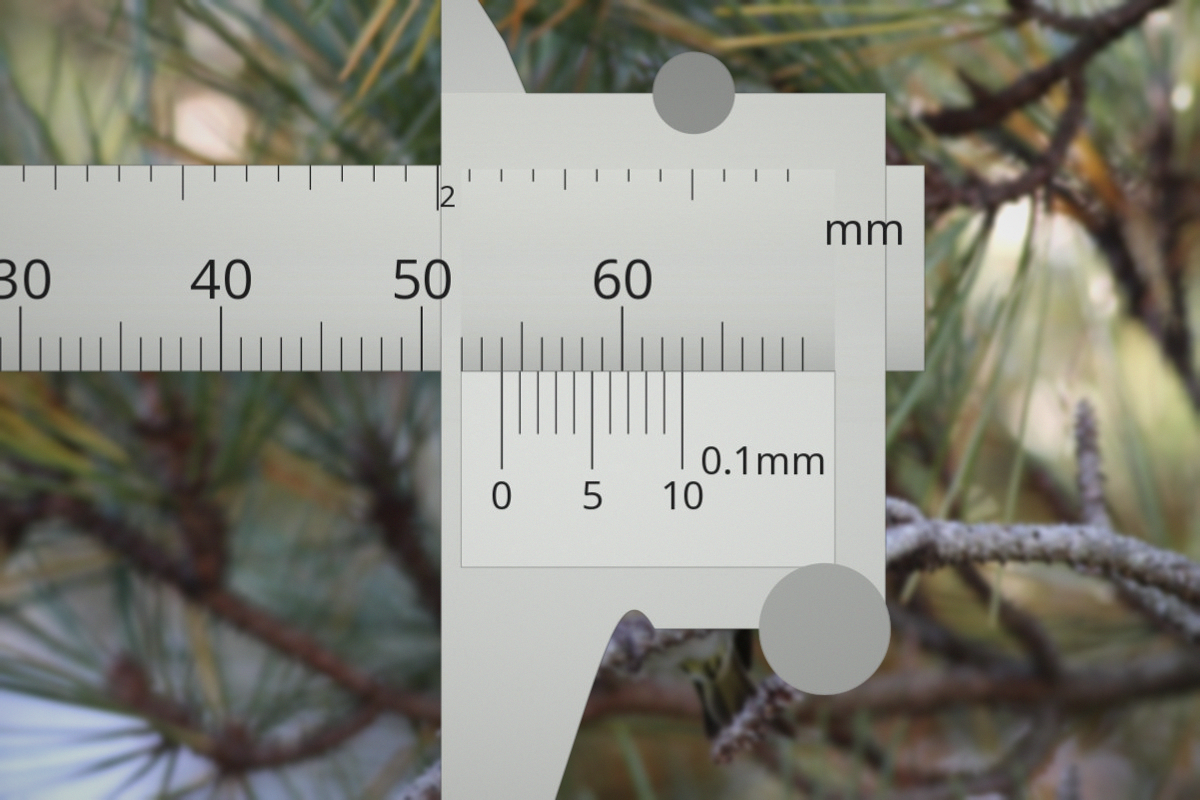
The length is value=54.0 unit=mm
